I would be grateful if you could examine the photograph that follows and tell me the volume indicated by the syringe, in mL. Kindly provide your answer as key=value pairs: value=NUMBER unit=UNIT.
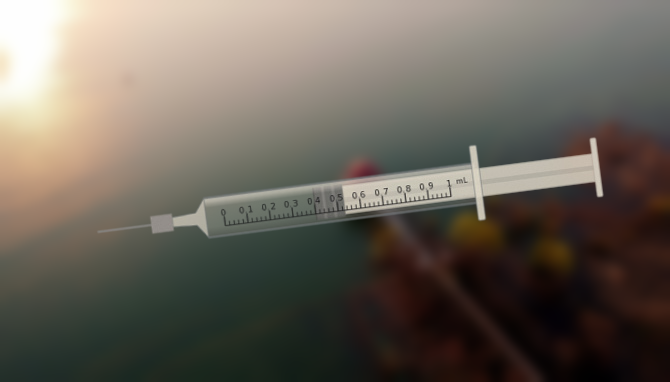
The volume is value=0.4 unit=mL
